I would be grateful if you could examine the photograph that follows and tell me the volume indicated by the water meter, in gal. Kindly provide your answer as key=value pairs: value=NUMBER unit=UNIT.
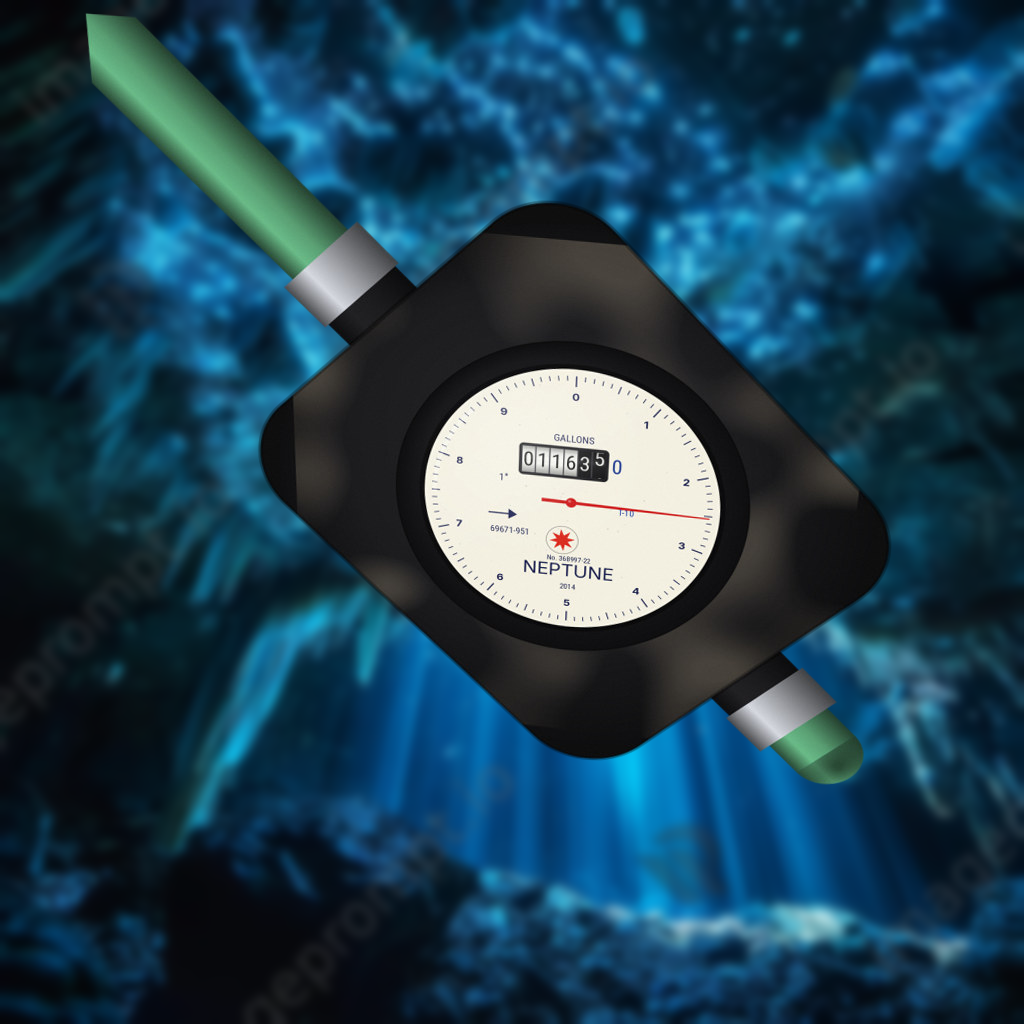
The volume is value=116352.5 unit=gal
